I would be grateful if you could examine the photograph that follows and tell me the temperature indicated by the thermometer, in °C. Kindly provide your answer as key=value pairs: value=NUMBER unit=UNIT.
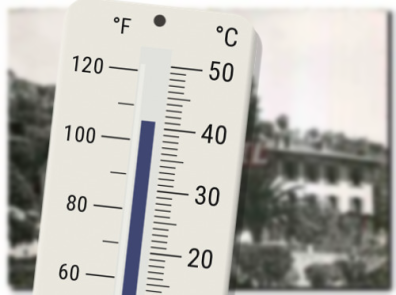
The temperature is value=41 unit=°C
